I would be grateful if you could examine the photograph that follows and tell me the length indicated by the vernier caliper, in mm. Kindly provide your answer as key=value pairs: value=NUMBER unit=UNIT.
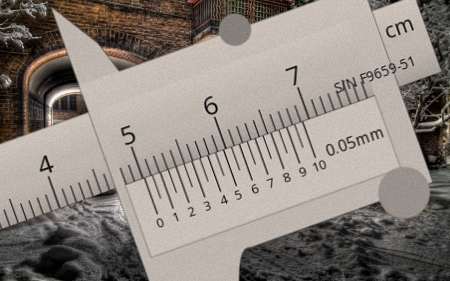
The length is value=50.2 unit=mm
